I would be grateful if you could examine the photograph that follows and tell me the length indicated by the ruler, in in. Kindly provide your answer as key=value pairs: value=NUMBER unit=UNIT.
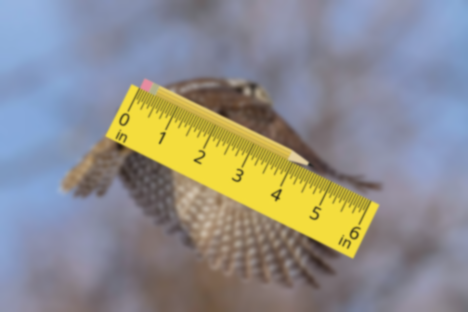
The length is value=4.5 unit=in
